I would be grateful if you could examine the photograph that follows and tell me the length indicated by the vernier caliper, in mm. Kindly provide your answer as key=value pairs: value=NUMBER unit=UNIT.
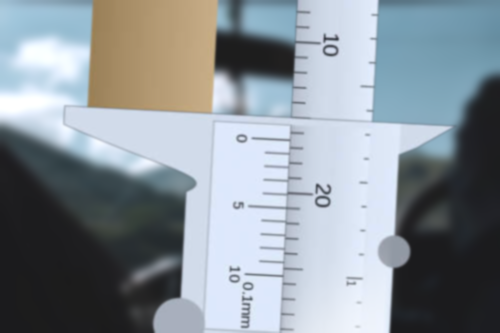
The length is value=16.5 unit=mm
